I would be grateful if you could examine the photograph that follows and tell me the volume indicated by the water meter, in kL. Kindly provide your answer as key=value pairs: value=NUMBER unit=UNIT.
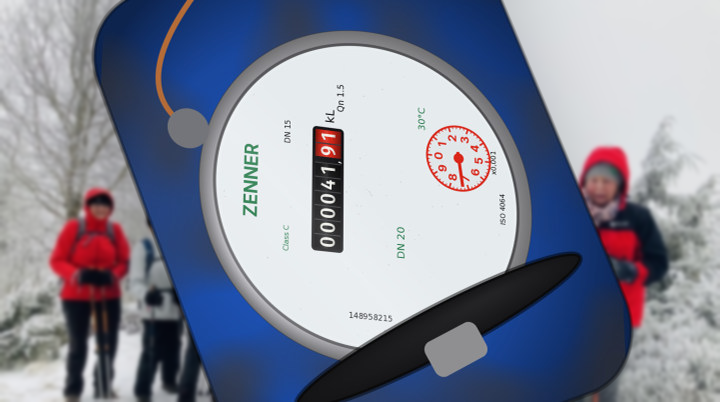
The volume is value=41.917 unit=kL
